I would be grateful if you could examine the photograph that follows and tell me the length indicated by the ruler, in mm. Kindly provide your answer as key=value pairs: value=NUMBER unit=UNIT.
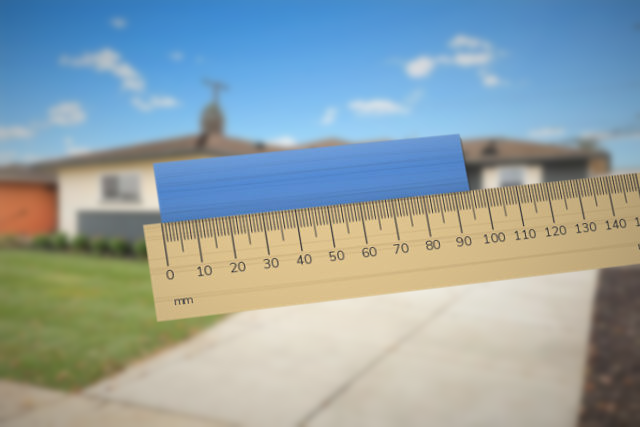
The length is value=95 unit=mm
